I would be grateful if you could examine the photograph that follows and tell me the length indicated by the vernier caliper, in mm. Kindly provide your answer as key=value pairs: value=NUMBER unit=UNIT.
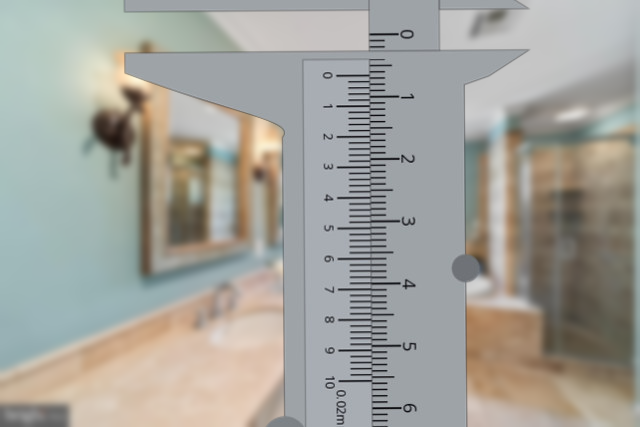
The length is value=6.6 unit=mm
